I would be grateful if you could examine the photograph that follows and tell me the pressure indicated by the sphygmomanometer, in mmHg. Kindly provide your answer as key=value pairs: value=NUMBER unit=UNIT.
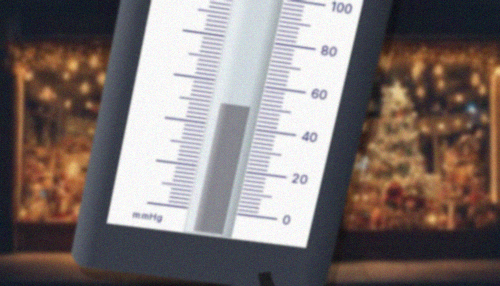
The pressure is value=50 unit=mmHg
